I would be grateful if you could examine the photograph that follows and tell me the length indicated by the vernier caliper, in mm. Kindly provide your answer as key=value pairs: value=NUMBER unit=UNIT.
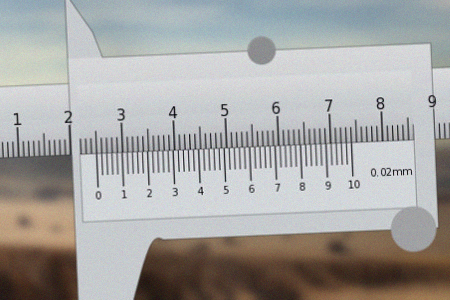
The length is value=25.0 unit=mm
